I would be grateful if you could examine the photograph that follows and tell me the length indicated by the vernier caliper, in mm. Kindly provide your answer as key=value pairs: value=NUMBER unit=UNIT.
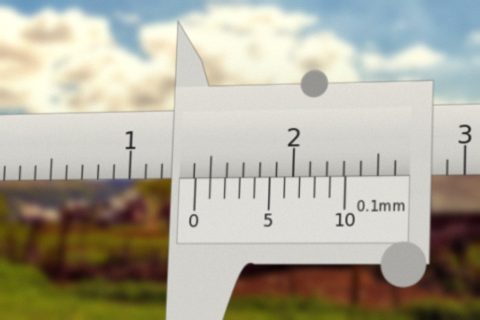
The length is value=14.1 unit=mm
